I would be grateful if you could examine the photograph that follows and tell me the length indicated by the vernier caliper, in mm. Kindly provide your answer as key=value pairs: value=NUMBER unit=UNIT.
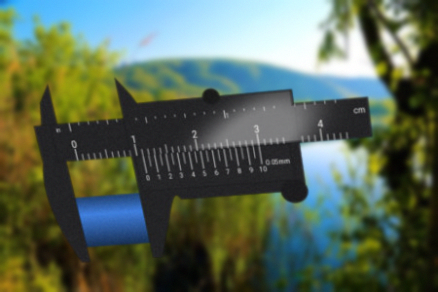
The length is value=11.0 unit=mm
